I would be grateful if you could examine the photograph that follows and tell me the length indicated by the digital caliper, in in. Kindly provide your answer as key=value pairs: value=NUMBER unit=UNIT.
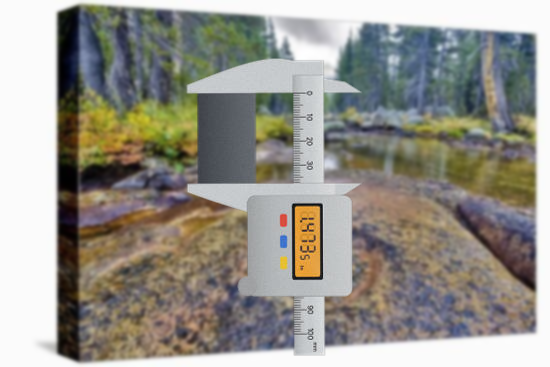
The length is value=1.4735 unit=in
